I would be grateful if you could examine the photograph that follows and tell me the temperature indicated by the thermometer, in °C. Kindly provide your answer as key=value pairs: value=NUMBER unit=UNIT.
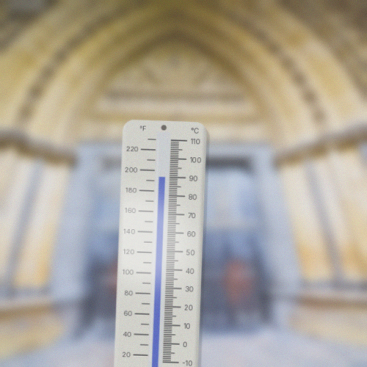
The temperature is value=90 unit=°C
